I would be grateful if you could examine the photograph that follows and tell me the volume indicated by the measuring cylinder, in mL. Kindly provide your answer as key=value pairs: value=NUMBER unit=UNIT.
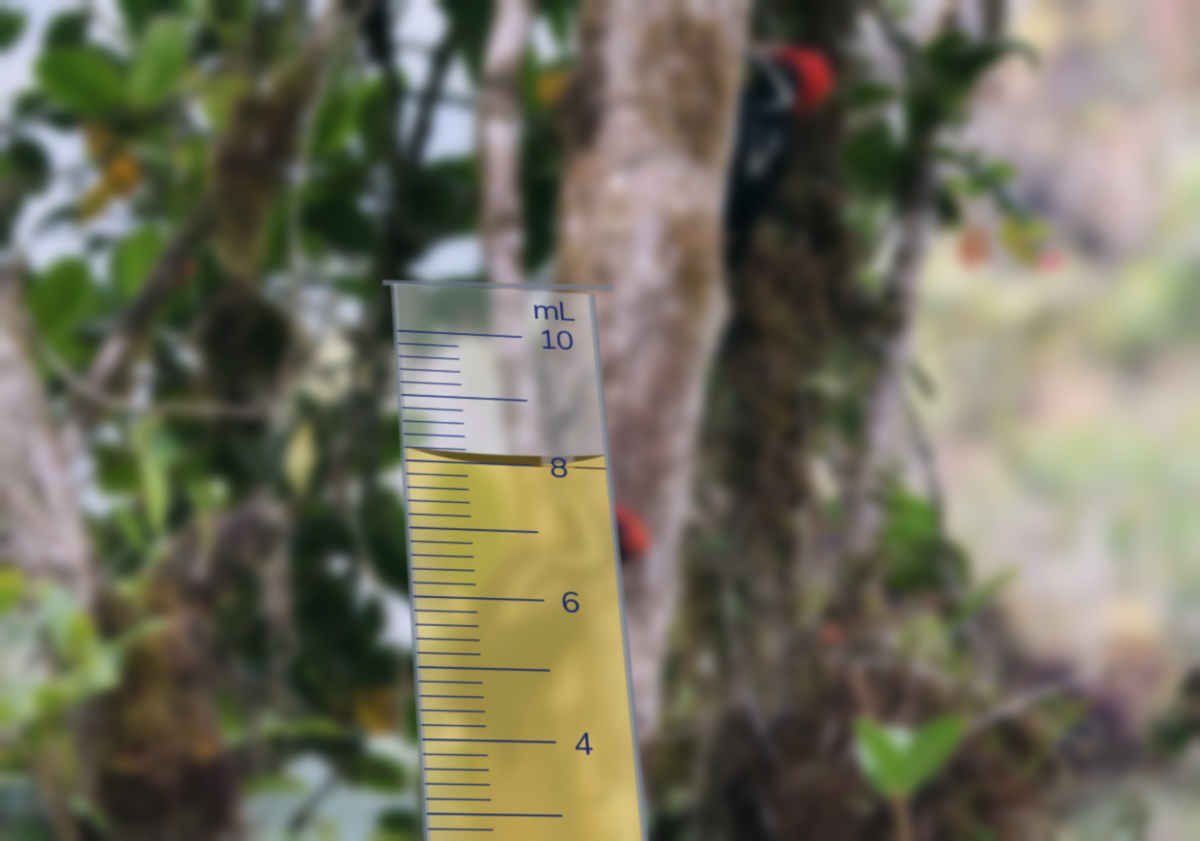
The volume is value=8 unit=mL
